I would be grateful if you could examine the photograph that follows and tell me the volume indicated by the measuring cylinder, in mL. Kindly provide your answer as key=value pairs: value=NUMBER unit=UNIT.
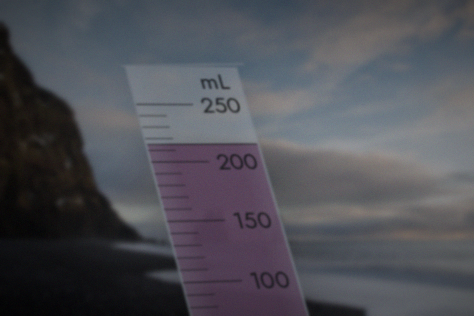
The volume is value=215 unit=mL
